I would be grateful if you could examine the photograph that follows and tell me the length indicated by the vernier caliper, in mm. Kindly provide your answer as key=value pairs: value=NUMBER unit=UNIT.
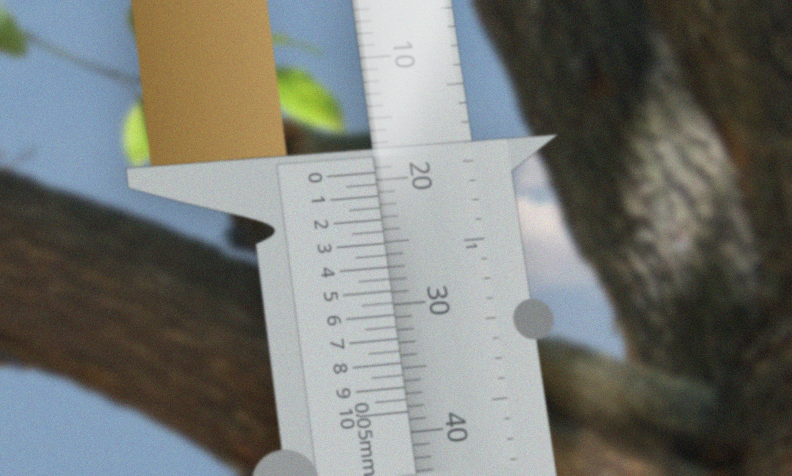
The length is value=19.4 unit=mm
